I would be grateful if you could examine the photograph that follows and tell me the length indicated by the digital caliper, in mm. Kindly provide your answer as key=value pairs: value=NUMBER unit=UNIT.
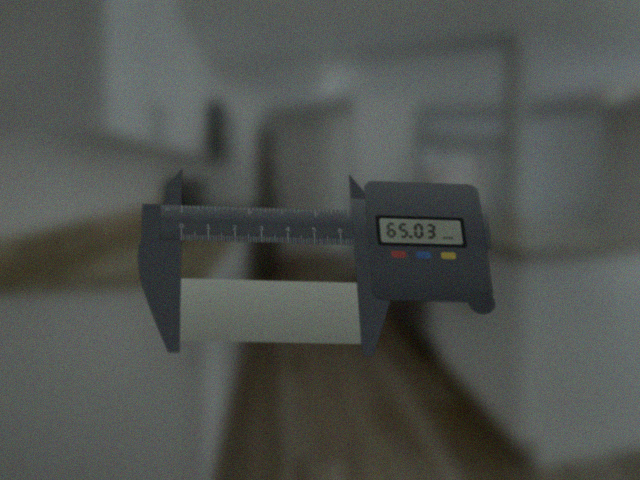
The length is value=65.03 unit=mm
